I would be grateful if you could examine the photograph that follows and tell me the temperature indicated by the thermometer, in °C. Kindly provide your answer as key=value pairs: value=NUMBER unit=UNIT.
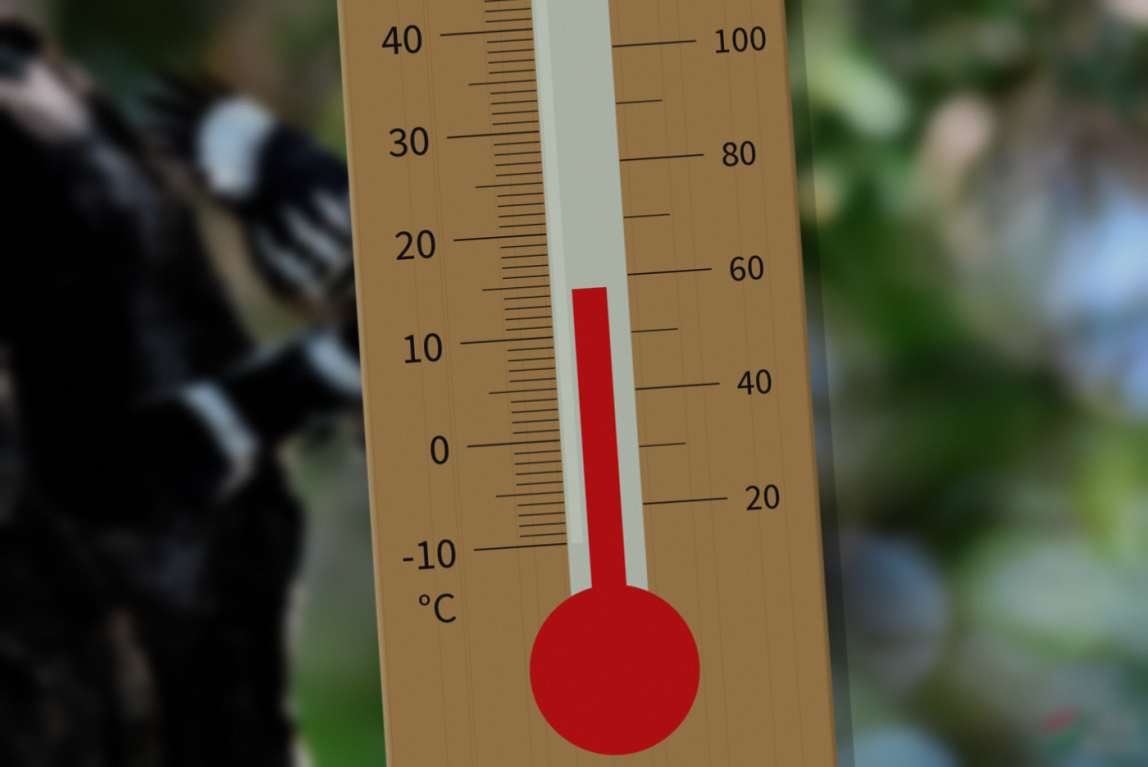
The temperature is value=14.5 unit=°C
